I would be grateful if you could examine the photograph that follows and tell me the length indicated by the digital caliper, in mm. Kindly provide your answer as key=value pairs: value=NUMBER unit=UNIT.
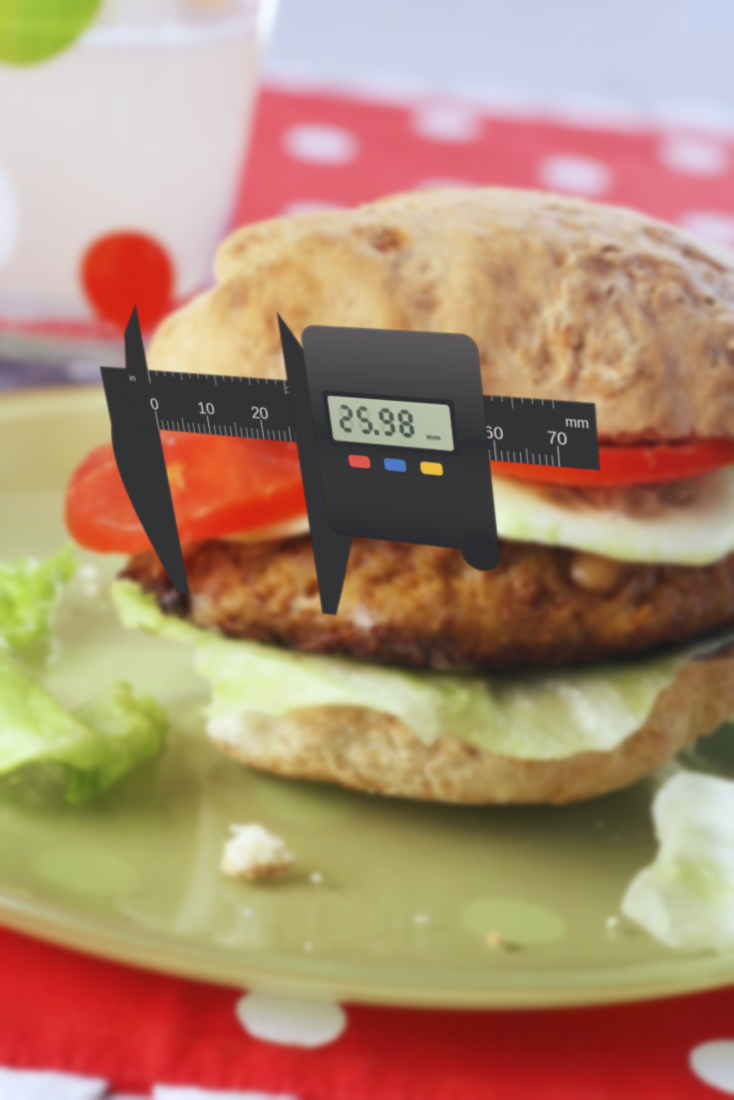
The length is value=25.98 unit=mm
